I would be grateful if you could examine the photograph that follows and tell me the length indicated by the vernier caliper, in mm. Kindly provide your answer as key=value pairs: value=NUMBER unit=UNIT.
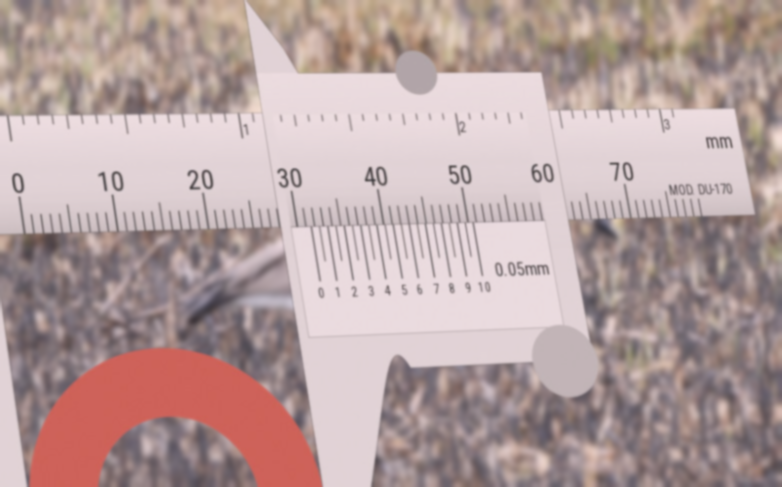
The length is value=31.6 unit=mm
